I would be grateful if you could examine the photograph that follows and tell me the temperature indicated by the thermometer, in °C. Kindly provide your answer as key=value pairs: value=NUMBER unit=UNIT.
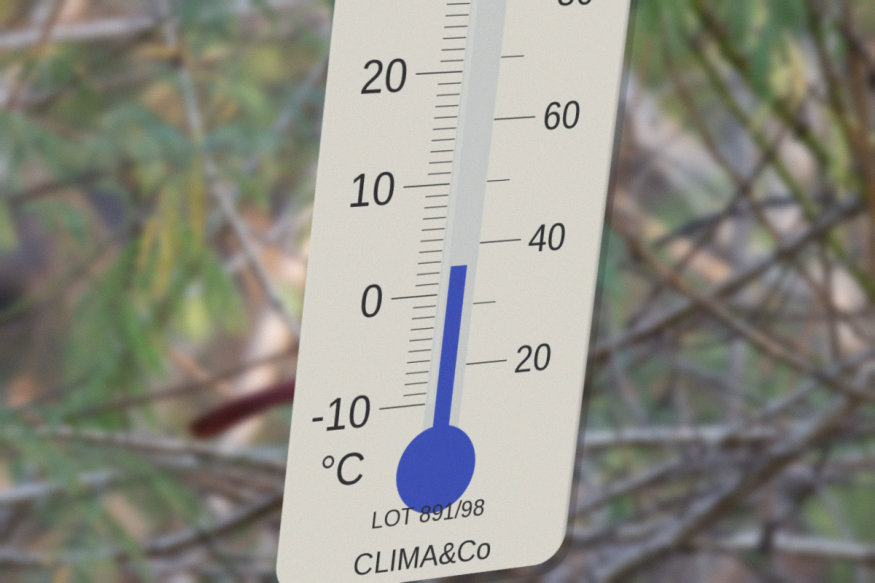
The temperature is value=2.5 unit=°C
